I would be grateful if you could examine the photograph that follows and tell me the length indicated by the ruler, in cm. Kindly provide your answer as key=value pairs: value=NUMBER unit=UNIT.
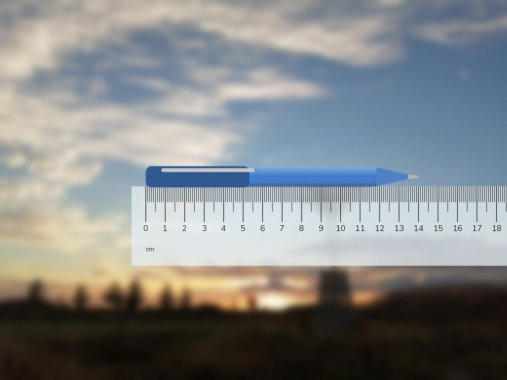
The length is value=14 unit=cm
